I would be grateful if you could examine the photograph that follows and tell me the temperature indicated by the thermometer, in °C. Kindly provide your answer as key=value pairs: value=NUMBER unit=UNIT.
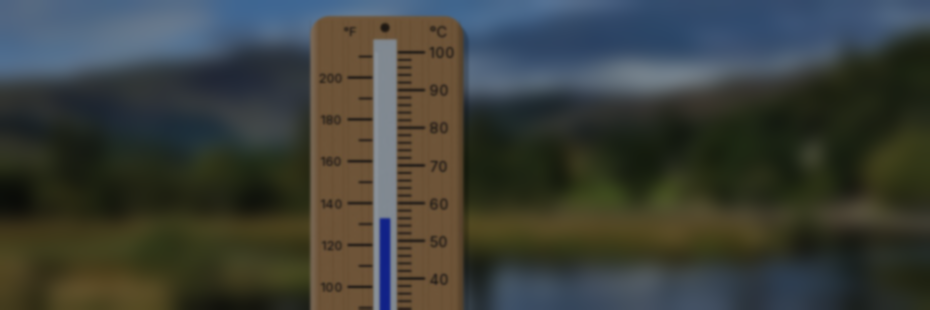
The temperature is value=56 unit=°C
